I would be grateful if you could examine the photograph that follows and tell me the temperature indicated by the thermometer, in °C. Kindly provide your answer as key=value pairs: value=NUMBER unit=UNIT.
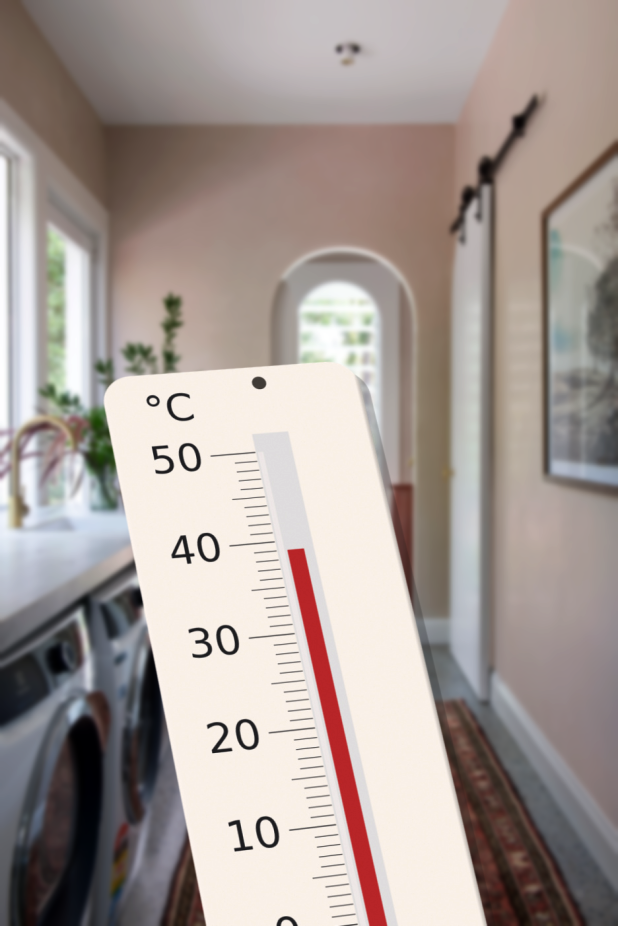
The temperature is value=39 unit=°C
